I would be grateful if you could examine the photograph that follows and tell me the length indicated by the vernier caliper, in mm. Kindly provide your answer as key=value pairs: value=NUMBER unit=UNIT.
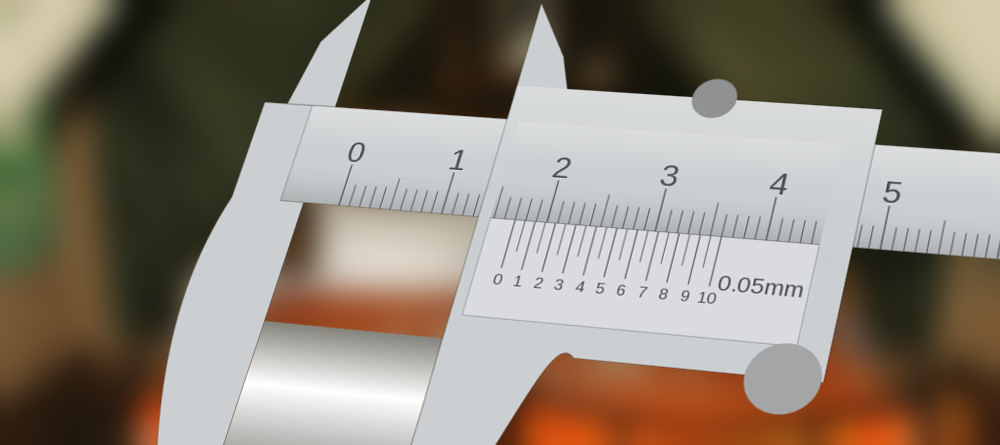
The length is value=17.0 unit=mm
